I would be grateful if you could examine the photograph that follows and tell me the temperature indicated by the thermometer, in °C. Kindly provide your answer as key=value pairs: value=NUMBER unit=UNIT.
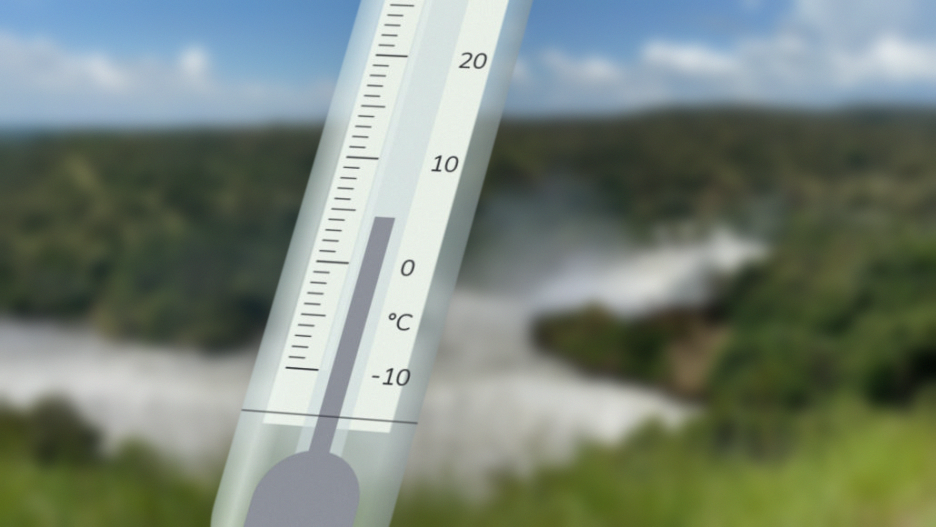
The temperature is value=4.5 unit=°C
